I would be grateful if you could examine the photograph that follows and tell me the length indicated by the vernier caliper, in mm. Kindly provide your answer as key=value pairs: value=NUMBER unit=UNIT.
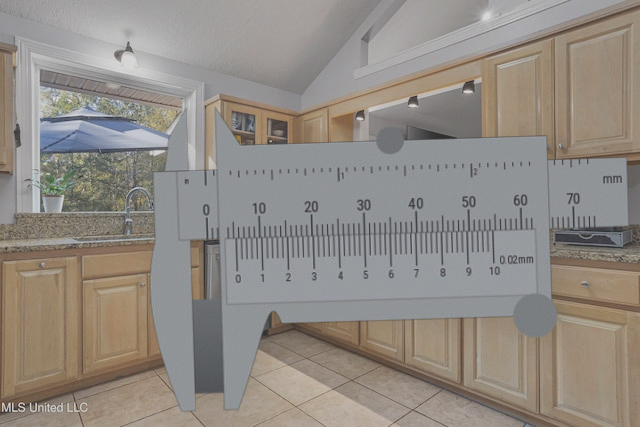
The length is value=5.5 unit=mm
